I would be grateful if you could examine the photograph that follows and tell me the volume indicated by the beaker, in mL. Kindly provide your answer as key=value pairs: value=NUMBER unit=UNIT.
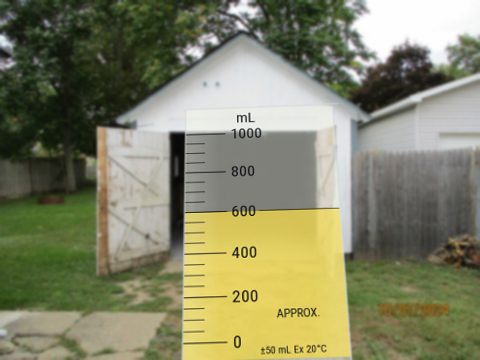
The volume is value=600 unit=mL
